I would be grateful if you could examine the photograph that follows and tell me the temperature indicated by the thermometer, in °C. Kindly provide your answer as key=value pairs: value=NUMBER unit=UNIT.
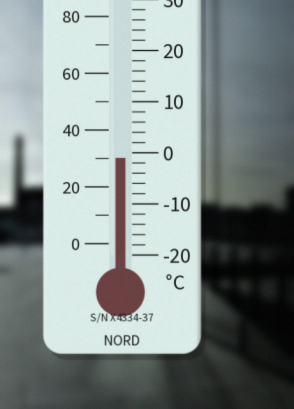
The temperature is value=-1 unit=°C
